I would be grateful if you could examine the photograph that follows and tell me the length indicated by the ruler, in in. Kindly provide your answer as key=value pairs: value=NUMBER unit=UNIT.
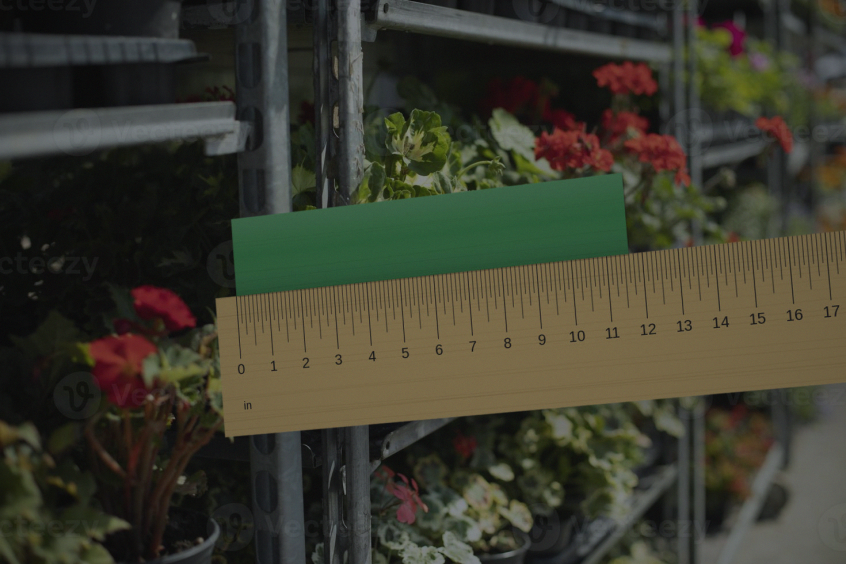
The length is value=11.625 unit=in
